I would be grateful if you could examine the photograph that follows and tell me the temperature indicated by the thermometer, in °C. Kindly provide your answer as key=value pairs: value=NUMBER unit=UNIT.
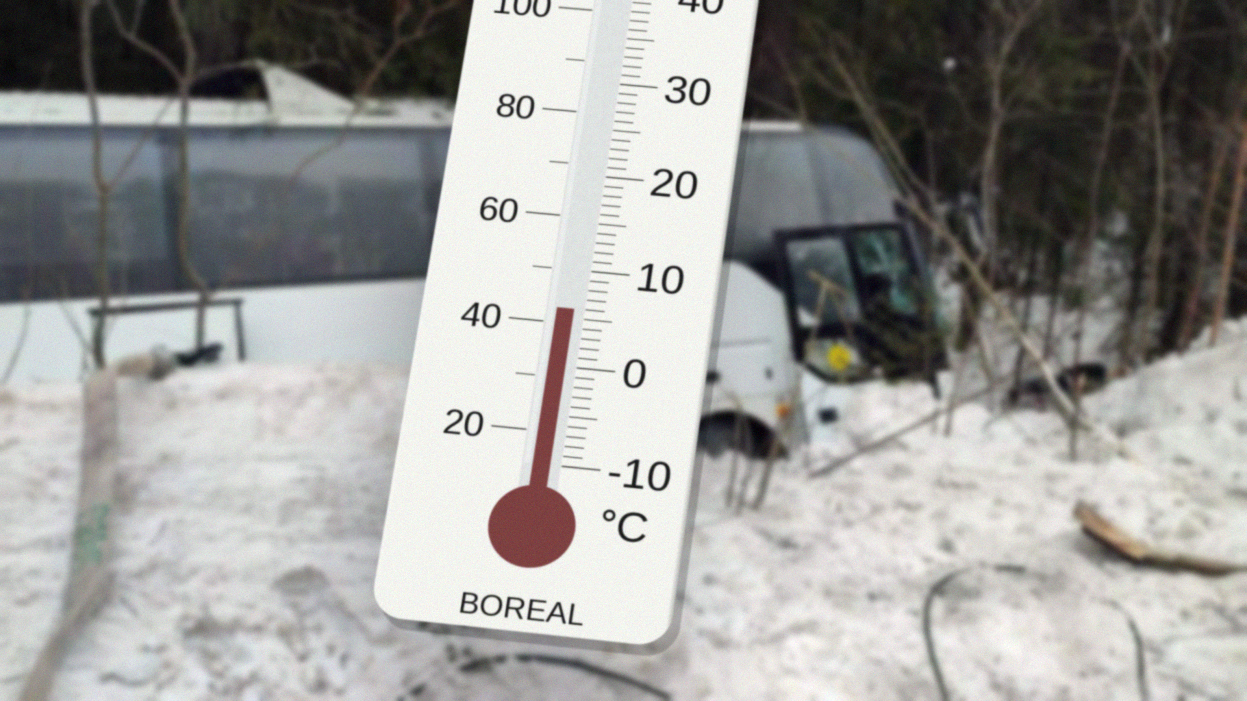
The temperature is value=6 unit=°C
